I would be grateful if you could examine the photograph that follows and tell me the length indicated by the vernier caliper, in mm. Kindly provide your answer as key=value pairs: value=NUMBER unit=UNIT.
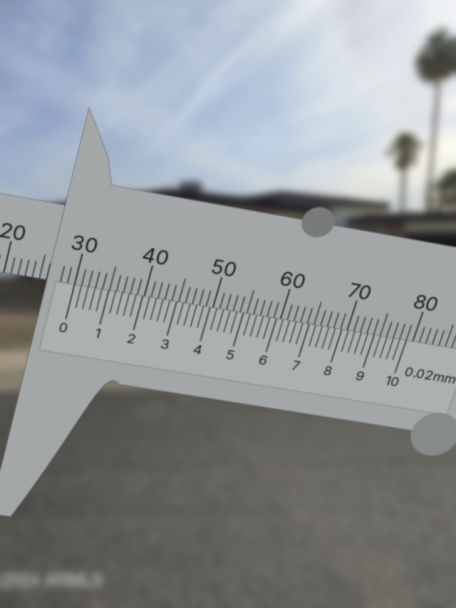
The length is value=30.0 unit=mm
